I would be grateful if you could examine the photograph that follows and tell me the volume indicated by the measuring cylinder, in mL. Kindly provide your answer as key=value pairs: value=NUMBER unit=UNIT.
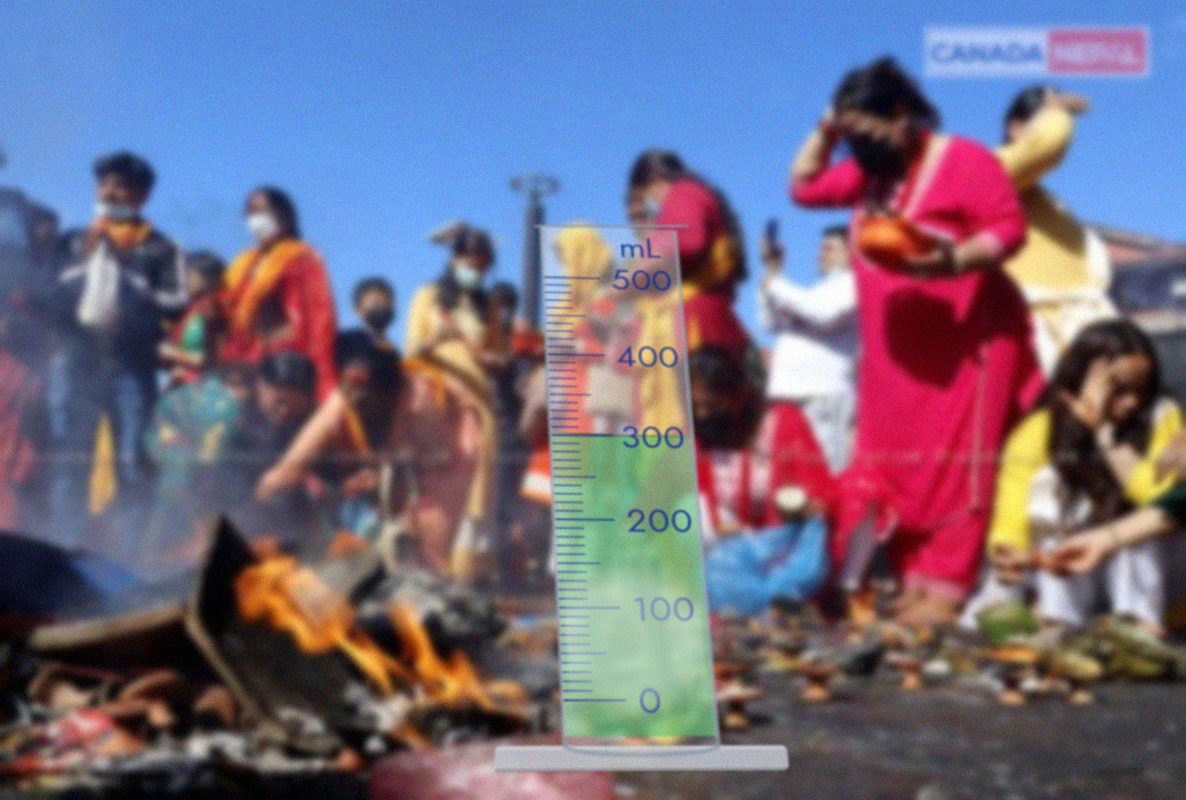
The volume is value=300 unit=mL
